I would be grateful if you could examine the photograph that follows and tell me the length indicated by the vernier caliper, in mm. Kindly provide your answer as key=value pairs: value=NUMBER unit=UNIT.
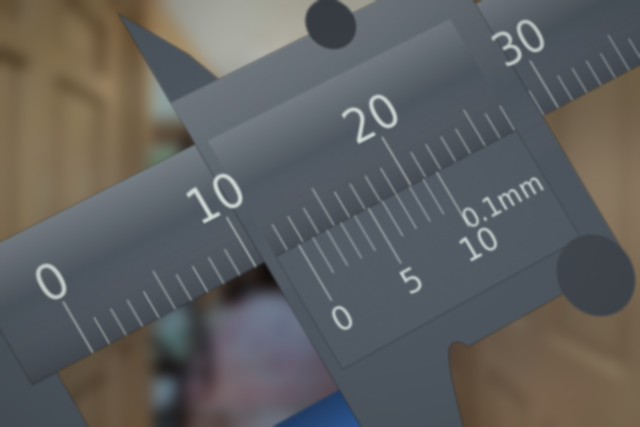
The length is value=12.7 unit=mm
